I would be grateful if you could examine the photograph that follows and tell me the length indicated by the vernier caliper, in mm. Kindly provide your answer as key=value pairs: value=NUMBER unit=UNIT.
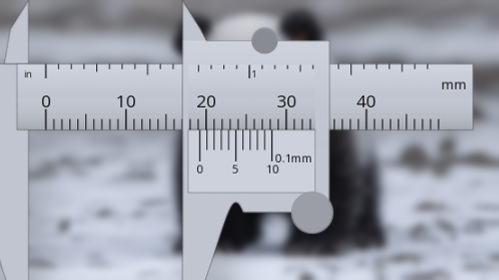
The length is value=19.2 unit=mm
